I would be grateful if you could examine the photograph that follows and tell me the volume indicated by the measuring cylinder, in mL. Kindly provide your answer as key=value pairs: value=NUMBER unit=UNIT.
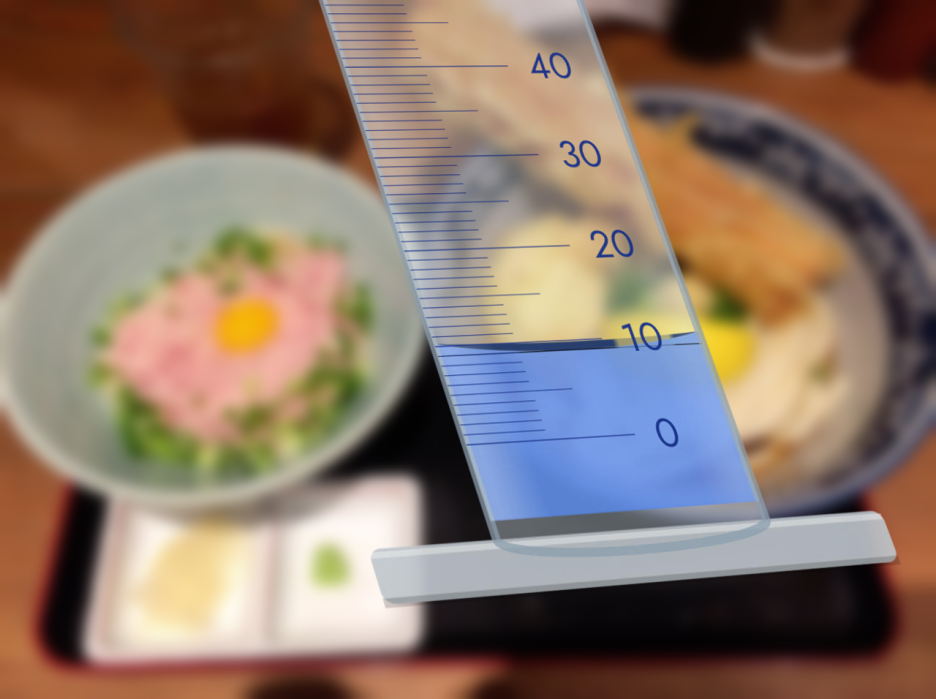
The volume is value=9 unit=mL
